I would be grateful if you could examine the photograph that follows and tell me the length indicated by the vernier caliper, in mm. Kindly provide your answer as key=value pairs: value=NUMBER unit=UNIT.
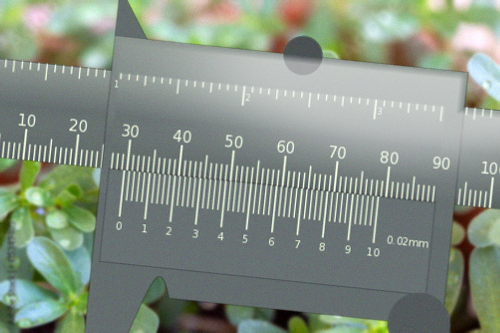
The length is value=29.5 unit=mm
